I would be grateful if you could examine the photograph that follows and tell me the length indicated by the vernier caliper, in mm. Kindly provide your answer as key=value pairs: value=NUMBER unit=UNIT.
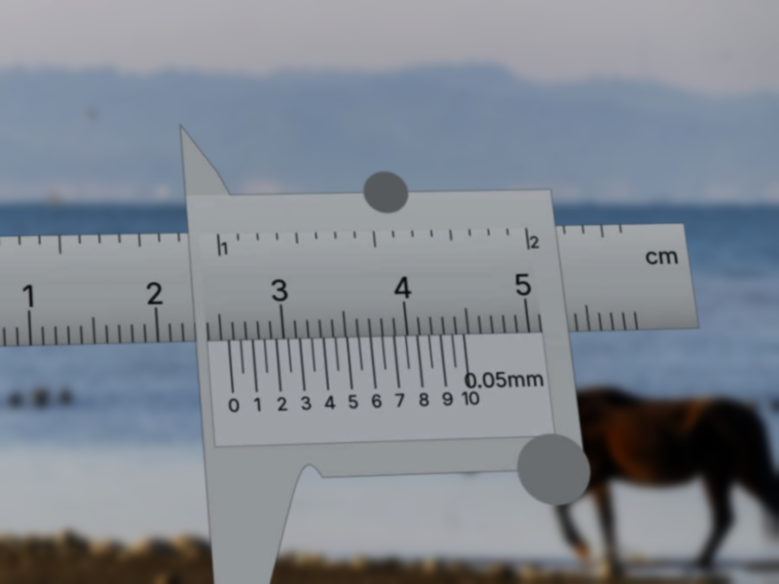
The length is value=25.6 unit=mm
